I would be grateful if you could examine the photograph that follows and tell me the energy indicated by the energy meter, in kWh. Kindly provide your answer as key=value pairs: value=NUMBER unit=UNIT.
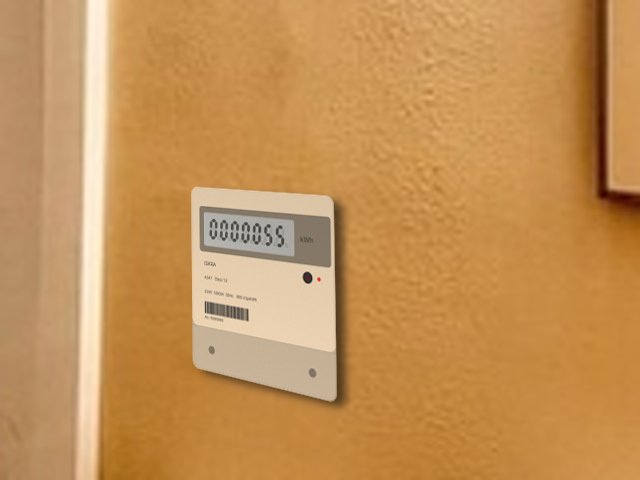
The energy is value=55 unit=kWh
